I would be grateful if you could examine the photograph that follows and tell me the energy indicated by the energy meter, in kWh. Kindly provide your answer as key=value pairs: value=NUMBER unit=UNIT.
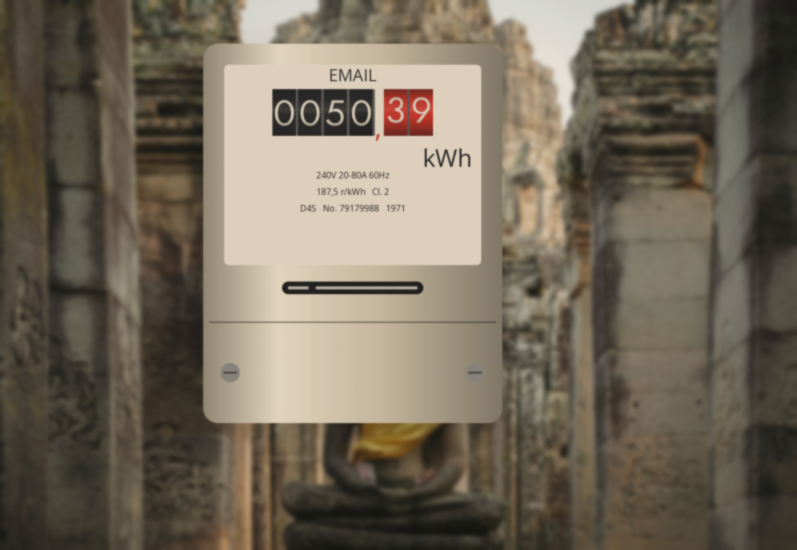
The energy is value=50.39 unit=kWh
